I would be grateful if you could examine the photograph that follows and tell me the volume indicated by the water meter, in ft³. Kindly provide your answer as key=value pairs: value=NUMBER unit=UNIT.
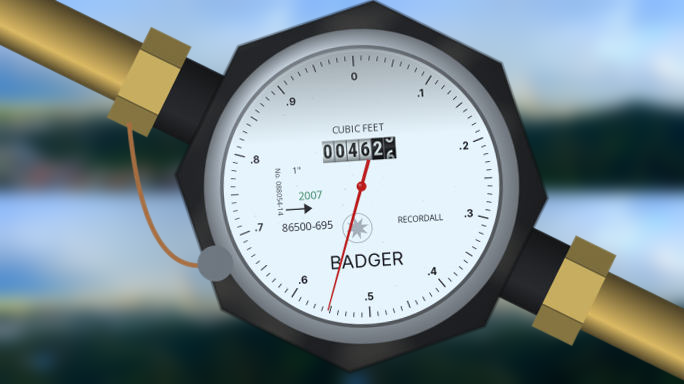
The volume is value=4625.55 unit=ft³
